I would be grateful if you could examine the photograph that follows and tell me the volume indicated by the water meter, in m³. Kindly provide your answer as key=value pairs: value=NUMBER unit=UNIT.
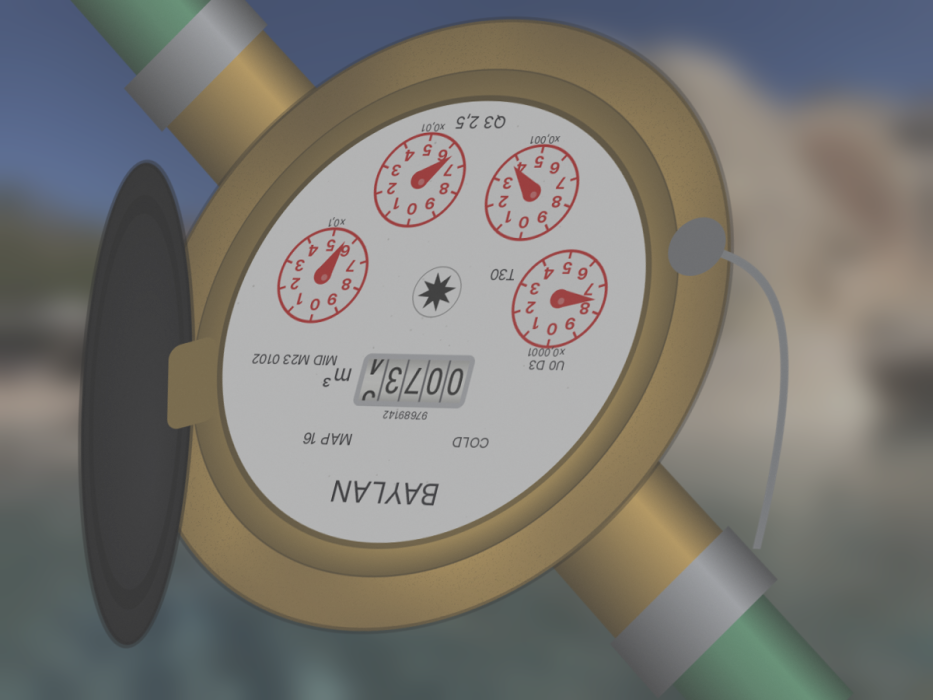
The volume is value=733.5637 unit=m³
